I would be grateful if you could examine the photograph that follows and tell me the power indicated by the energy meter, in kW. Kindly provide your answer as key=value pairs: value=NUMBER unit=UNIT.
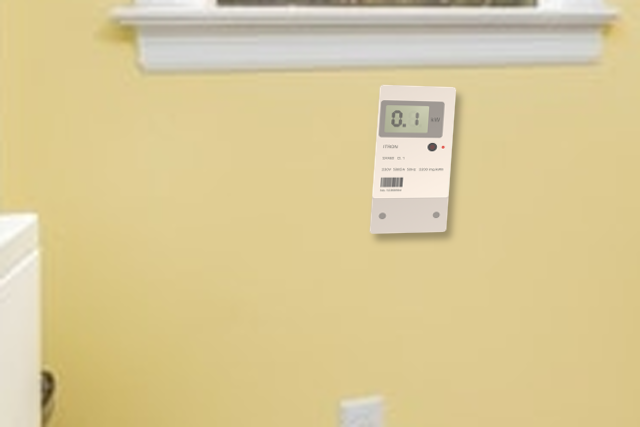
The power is value=0.1 unit=kW
